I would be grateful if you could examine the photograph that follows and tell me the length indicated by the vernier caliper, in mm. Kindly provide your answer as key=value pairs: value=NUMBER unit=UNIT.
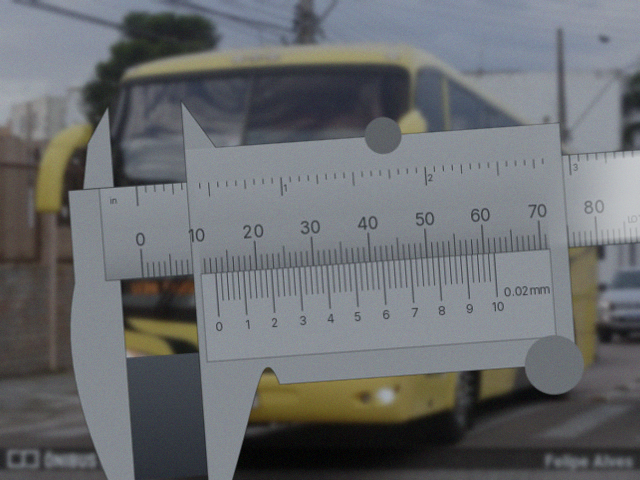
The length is value=12.8 unit=mm
